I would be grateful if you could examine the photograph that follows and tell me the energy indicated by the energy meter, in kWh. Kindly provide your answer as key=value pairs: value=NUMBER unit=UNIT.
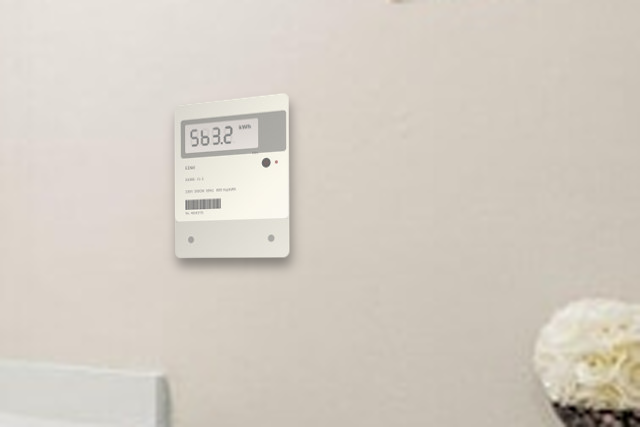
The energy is value=563.2 unit=kWh
